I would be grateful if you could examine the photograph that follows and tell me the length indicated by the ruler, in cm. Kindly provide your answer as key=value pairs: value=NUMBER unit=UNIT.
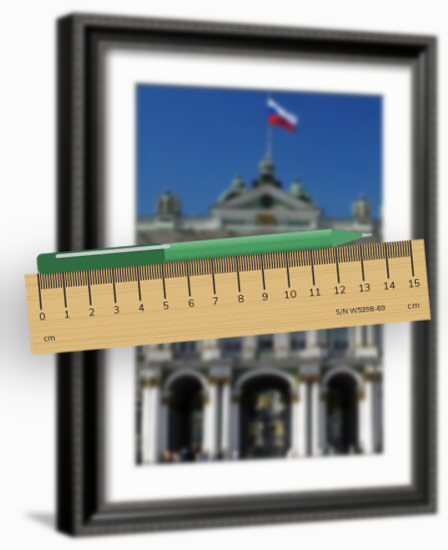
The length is value=13.5 unit=cm
